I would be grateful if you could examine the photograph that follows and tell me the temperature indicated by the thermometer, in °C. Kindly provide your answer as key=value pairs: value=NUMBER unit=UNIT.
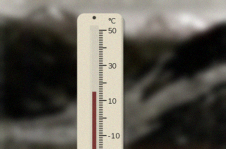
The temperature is value=15 unit=°C
